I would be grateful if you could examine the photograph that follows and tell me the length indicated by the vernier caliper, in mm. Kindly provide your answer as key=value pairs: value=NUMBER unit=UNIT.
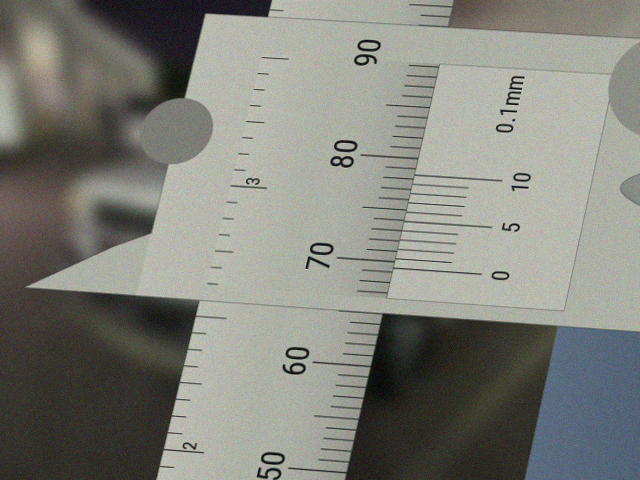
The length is value=69.4 unit=mm
